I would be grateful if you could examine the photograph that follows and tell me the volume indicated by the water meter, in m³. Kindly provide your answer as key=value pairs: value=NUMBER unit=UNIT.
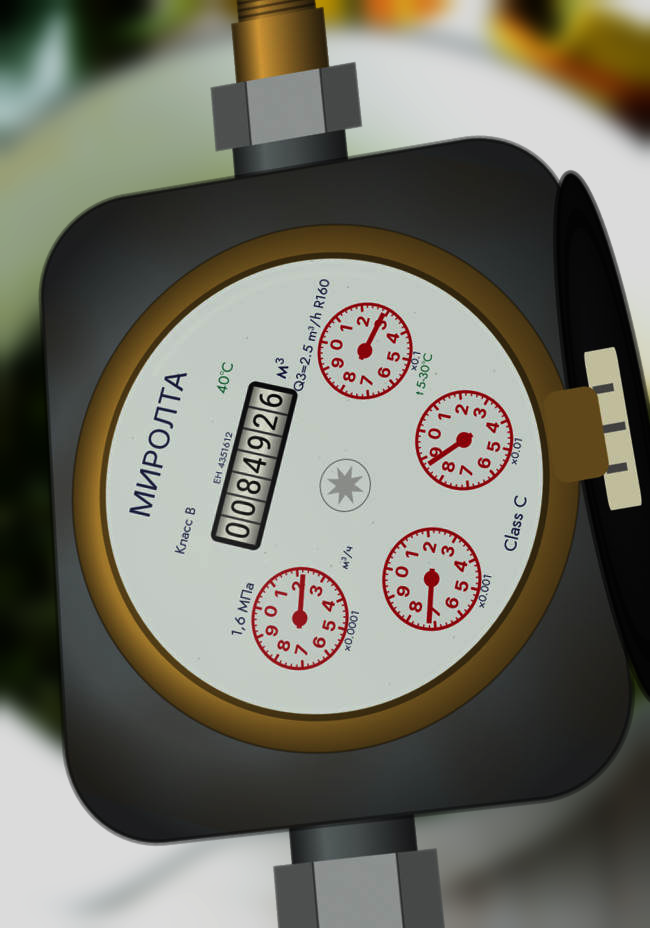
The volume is value=84926.2872 unit=m³
